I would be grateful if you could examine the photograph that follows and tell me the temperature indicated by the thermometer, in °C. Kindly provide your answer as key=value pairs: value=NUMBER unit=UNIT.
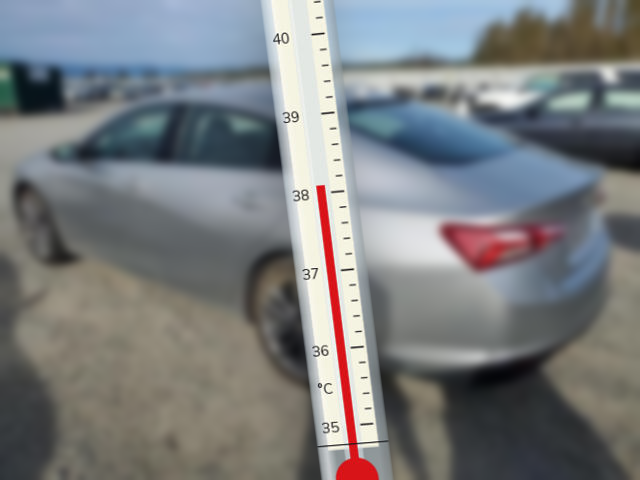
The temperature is value=38.1 unit=°C
